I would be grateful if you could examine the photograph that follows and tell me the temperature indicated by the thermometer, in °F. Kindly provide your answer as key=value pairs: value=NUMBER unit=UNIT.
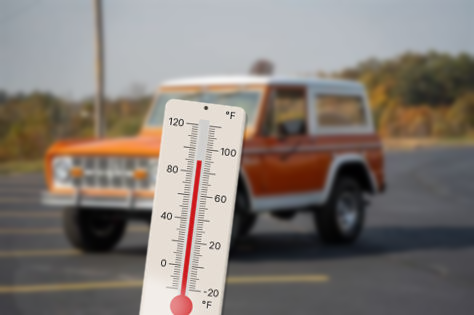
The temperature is value=90 unit=°F
